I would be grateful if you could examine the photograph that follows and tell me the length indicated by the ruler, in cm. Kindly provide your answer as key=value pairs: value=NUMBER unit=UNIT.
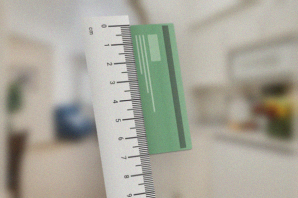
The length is value=7 unit=cm
